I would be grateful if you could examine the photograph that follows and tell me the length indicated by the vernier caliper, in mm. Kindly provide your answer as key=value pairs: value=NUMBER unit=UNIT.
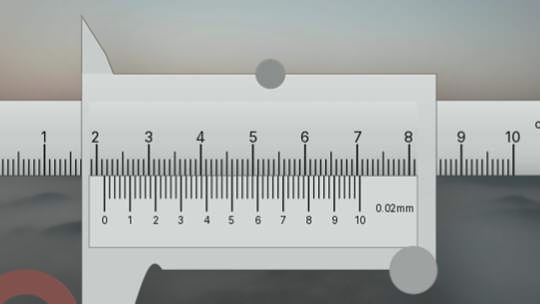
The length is value=21.5 unit=mm
